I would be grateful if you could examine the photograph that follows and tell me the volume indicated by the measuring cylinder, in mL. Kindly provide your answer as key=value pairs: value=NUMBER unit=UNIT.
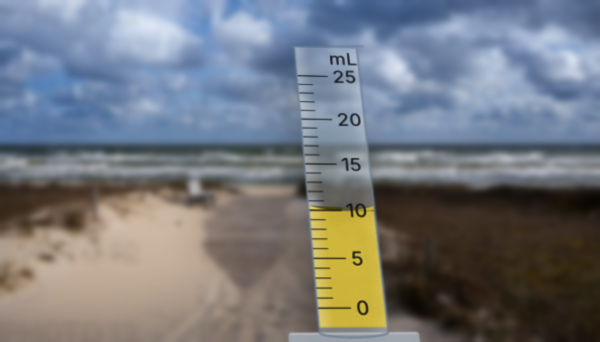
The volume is value=10 unit=mL
